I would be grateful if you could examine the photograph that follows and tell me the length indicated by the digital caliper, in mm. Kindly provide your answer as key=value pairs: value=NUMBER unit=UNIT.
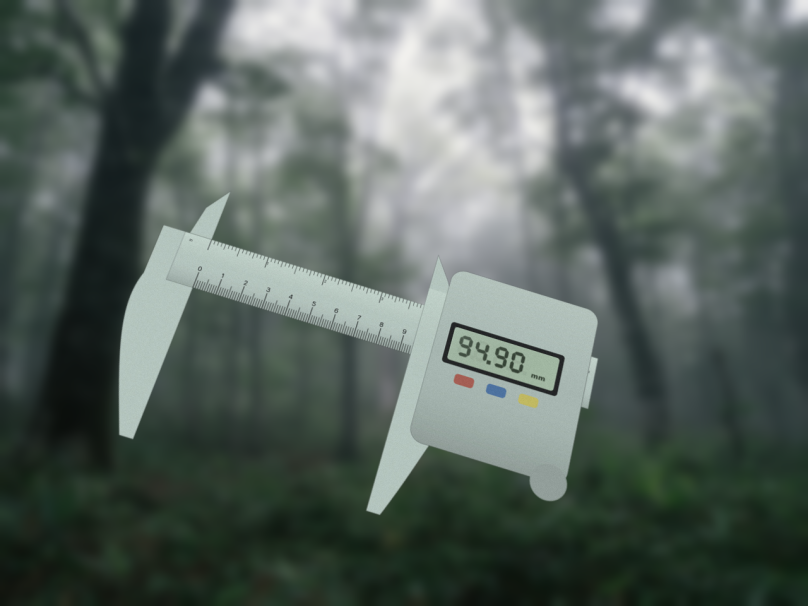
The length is value=94.90 unit=mm
